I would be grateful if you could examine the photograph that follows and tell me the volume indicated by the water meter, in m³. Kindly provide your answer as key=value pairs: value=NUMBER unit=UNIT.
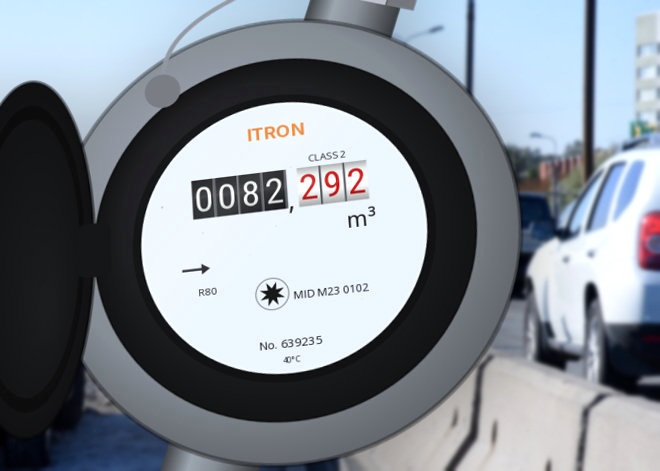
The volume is value=82.292 unit=m³
